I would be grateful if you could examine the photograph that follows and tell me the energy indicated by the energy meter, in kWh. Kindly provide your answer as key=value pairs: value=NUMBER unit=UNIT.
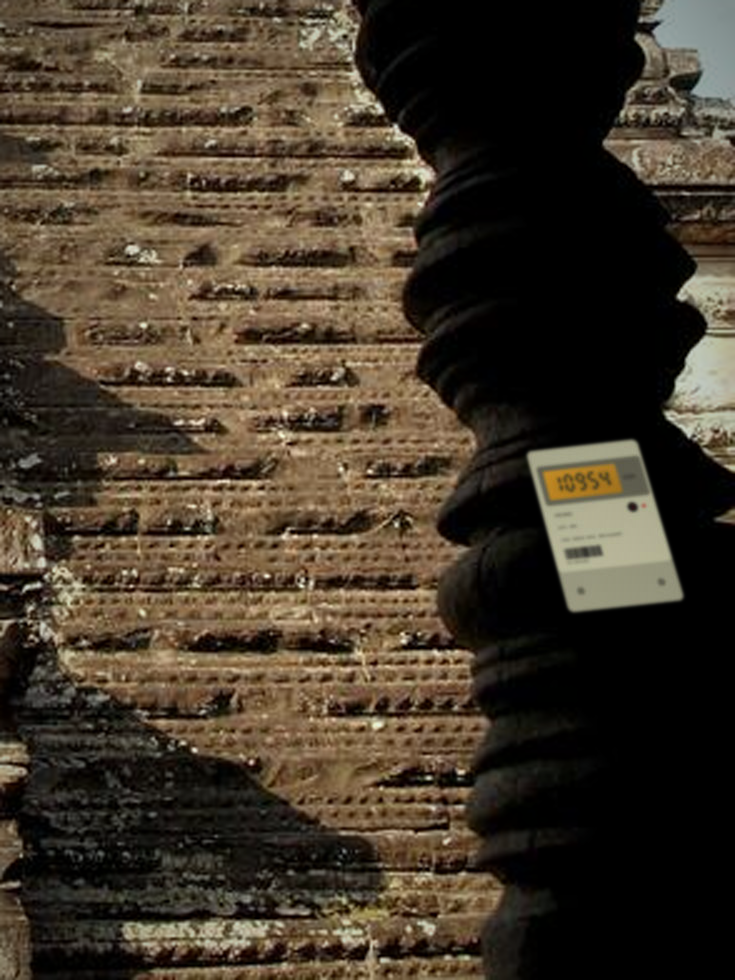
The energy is value=10954 unit=kWh
